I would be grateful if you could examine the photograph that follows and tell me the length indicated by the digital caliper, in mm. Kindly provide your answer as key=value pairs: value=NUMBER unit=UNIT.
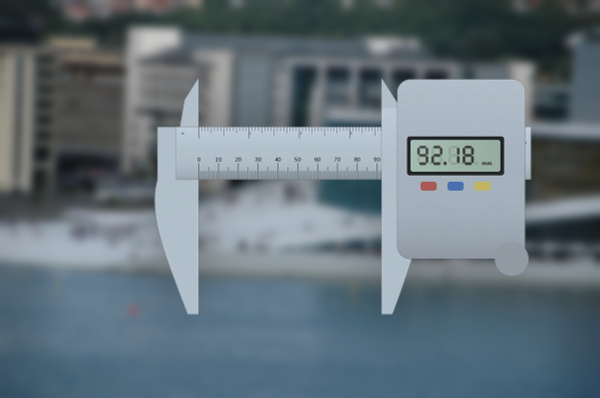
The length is value=92.18 unit=mm
